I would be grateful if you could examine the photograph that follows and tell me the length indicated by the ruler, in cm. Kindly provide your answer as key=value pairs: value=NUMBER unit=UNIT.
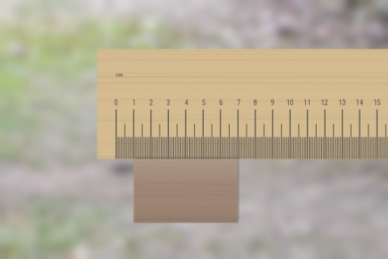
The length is value=6 unit=cm
